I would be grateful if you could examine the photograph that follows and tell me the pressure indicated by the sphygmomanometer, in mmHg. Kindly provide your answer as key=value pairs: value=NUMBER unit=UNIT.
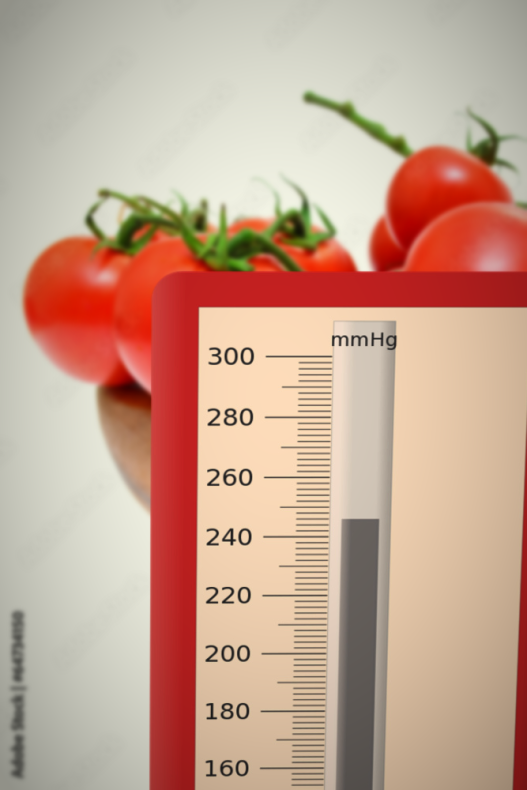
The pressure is value=246 unit=mmHg
